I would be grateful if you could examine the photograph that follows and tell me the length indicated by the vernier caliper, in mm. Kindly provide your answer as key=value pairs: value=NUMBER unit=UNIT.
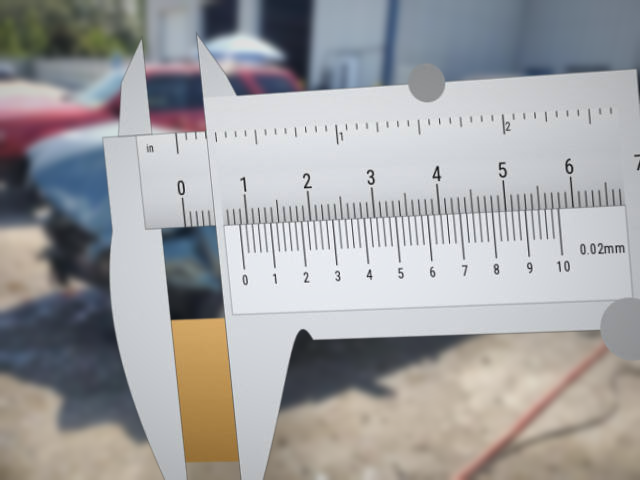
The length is value=8.8 unit=mm
